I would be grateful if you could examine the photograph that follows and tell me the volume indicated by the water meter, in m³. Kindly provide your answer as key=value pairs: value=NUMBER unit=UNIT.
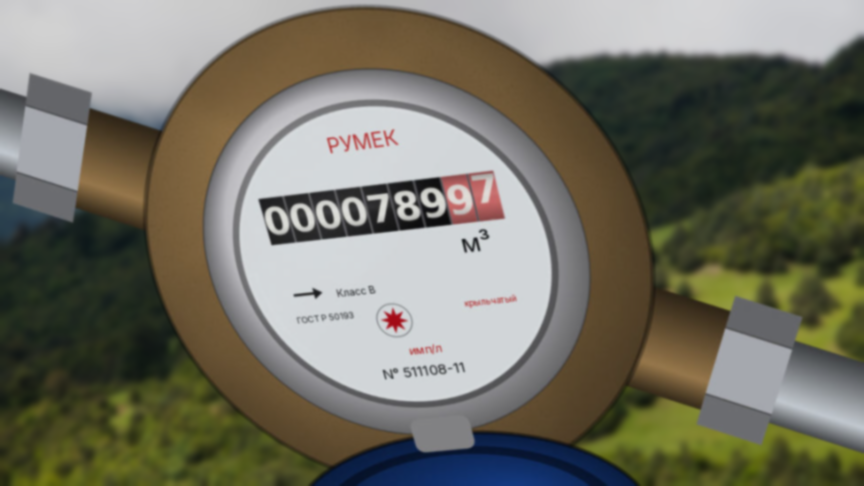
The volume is value=789.97 unit=m³
